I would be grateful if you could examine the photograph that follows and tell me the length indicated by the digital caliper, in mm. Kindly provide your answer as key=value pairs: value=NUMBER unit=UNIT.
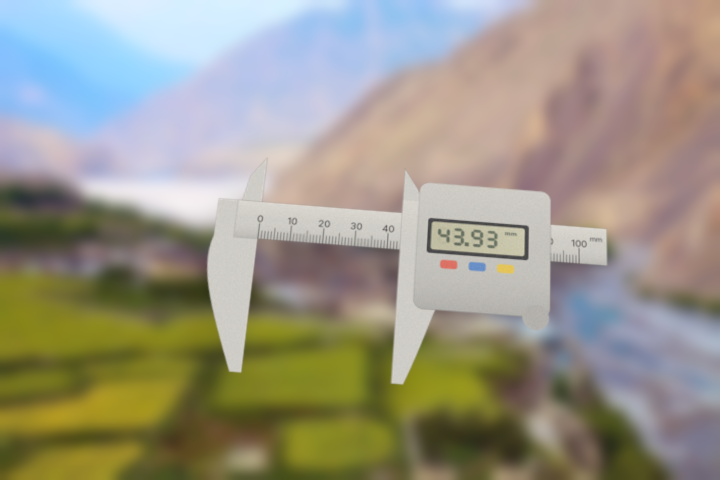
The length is value=43.93 unit=mm
